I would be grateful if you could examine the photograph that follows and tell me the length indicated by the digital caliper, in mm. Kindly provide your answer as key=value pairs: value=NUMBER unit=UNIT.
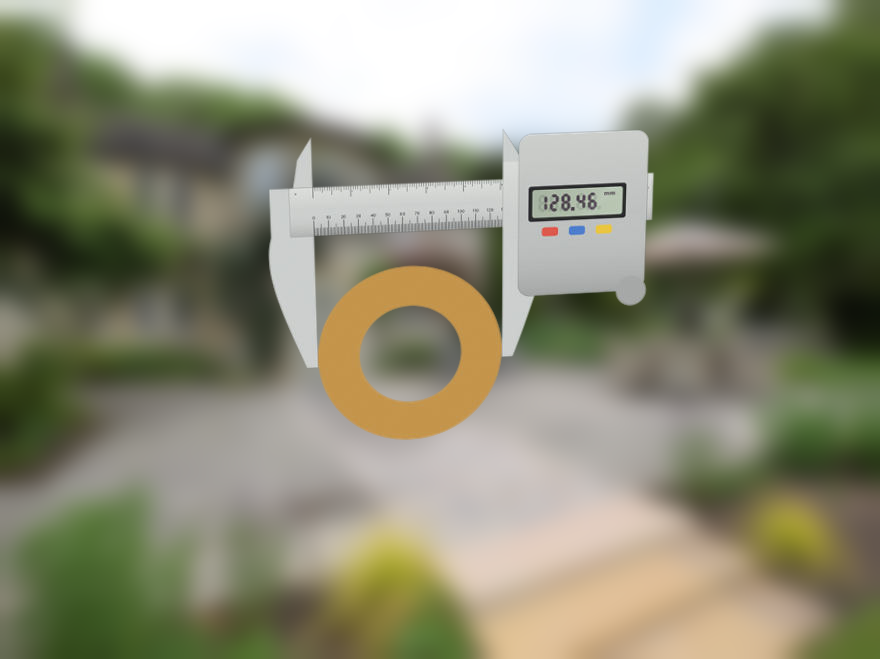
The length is value=128.46 unit=mm
